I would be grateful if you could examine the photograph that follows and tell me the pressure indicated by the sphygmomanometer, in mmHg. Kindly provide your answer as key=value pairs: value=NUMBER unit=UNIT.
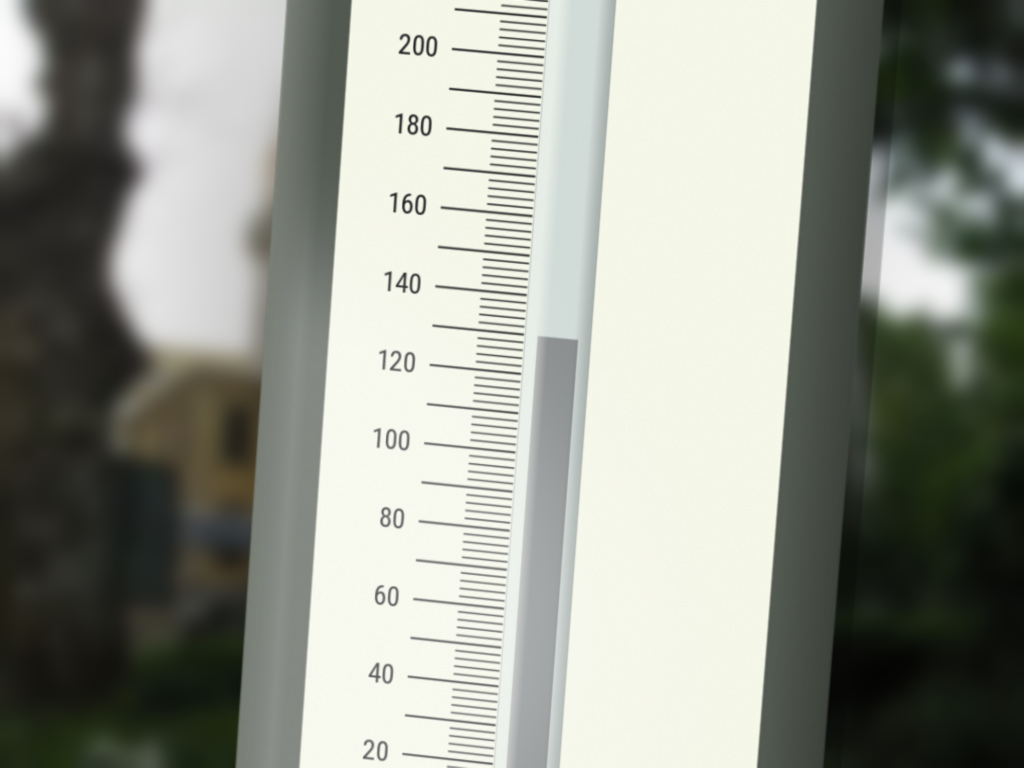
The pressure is value=130 unit=mmHg
